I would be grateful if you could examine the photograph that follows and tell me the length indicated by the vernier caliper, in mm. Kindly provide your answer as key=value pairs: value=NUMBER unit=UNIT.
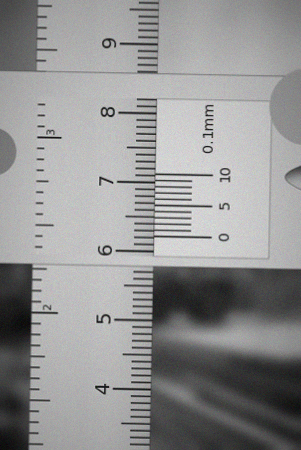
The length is value=62.2 unit=mm
